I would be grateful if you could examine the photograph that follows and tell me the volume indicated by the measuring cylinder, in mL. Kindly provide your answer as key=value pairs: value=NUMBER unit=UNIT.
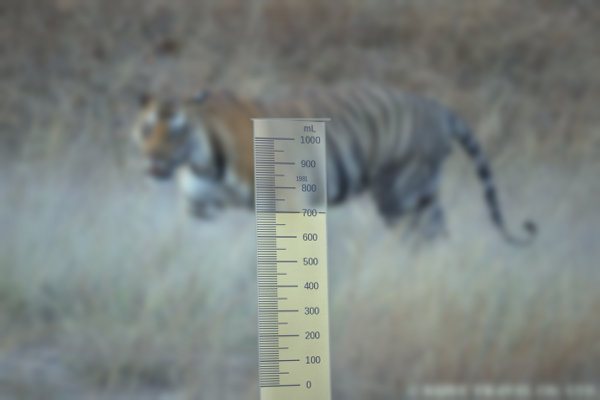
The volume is value=700 unit=mL
